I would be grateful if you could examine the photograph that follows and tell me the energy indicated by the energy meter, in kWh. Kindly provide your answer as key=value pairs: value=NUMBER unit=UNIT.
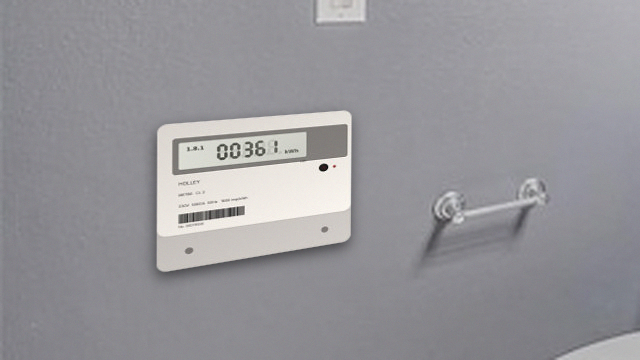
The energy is value=361 unit=kWh
